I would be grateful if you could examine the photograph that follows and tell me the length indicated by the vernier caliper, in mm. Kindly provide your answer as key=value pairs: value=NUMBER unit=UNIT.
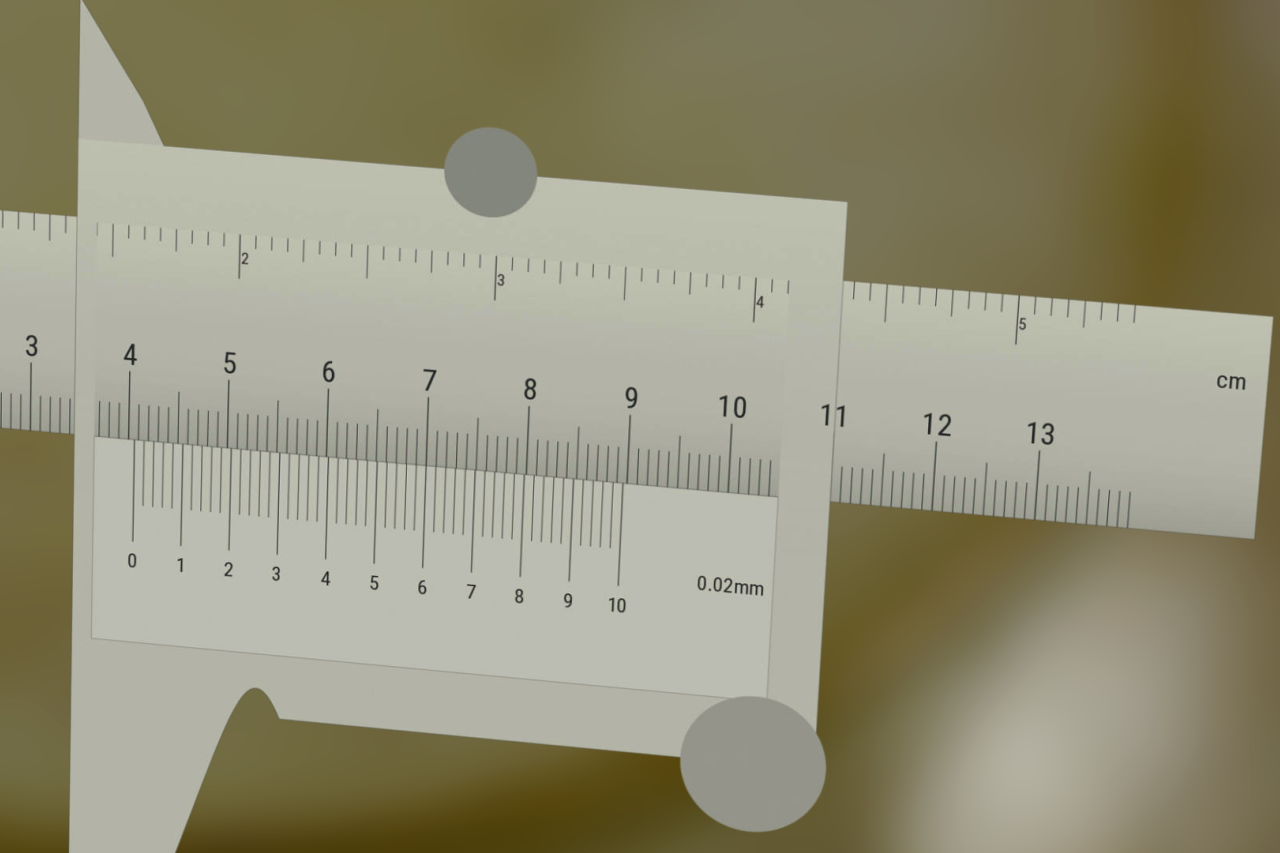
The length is value=40.6 unit=mm
